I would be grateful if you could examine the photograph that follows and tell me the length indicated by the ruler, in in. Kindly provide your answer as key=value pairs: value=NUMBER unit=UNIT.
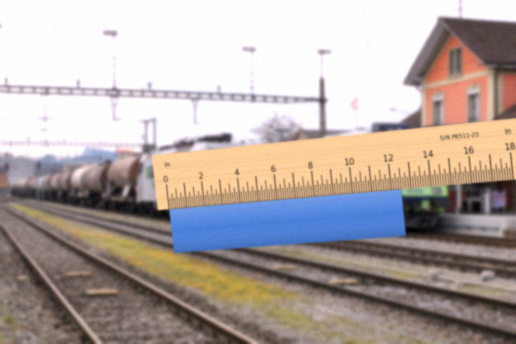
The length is value=12.5 unit=in
